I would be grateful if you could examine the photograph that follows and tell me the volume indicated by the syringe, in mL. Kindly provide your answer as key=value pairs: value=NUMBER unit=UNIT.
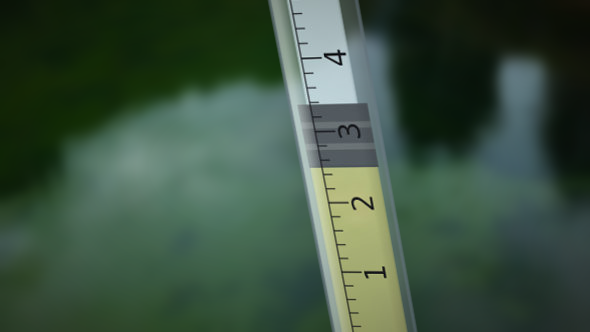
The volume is value=2.5 unit=mL
